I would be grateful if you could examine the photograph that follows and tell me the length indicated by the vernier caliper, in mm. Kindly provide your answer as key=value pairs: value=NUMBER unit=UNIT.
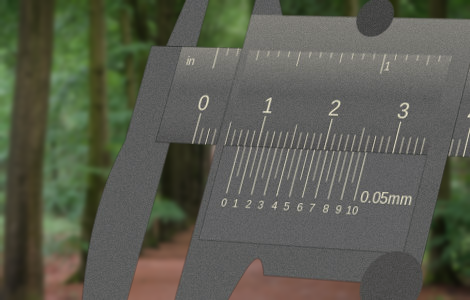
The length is value=7.2 unit=mm
